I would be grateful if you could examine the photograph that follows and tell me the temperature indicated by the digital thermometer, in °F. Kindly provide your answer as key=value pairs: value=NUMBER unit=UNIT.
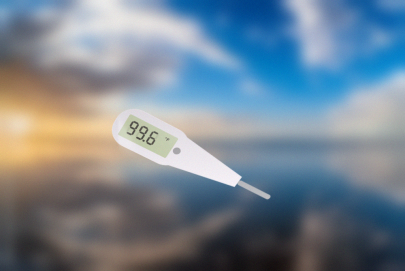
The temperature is value=99.6 unit=°F
